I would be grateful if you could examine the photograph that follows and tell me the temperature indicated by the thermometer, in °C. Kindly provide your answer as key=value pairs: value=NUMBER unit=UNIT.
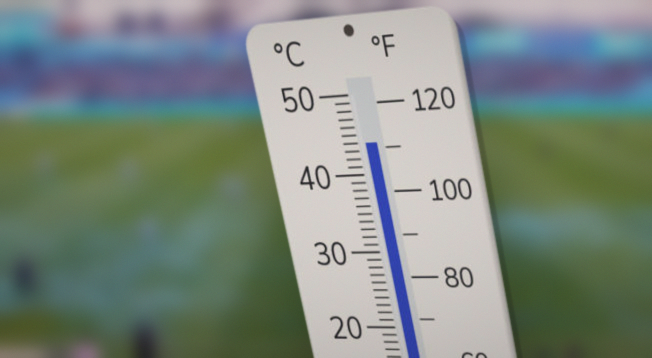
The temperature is value=44 unit=°C
